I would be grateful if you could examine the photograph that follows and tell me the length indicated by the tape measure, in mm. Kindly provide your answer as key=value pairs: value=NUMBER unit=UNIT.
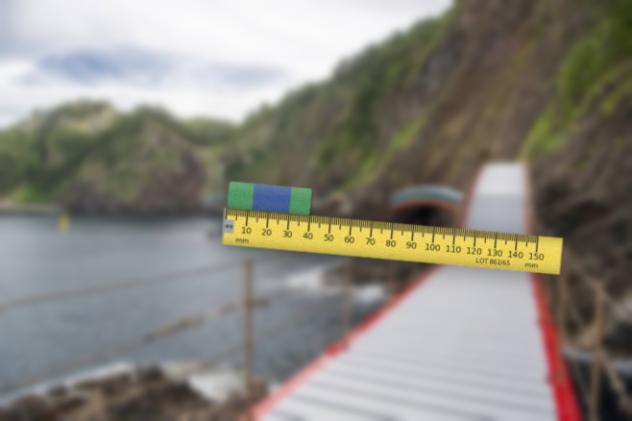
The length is value=40 unit=mm
